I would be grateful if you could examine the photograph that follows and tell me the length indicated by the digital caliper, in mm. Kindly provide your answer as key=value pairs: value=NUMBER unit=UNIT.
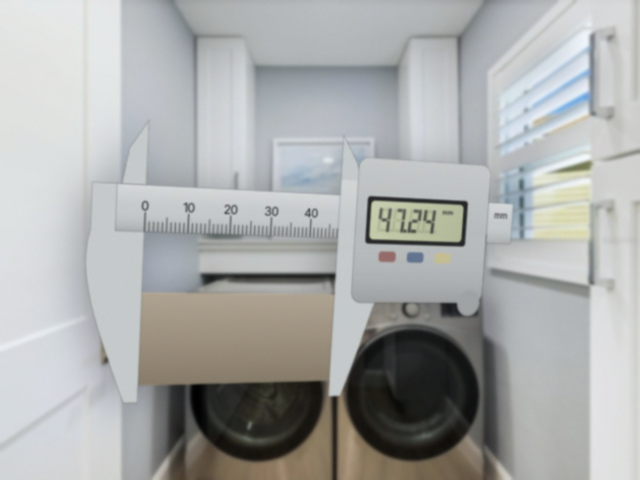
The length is value=47.24 unit=mm
